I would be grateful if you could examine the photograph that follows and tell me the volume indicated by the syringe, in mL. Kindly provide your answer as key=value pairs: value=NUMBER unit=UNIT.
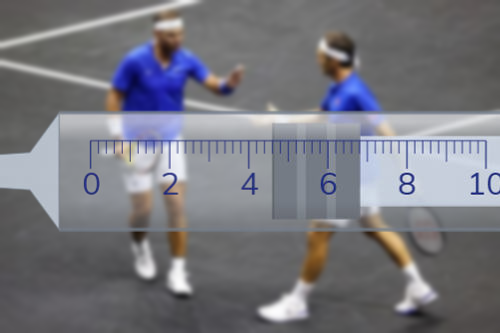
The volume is value=4.6 unit=mL
